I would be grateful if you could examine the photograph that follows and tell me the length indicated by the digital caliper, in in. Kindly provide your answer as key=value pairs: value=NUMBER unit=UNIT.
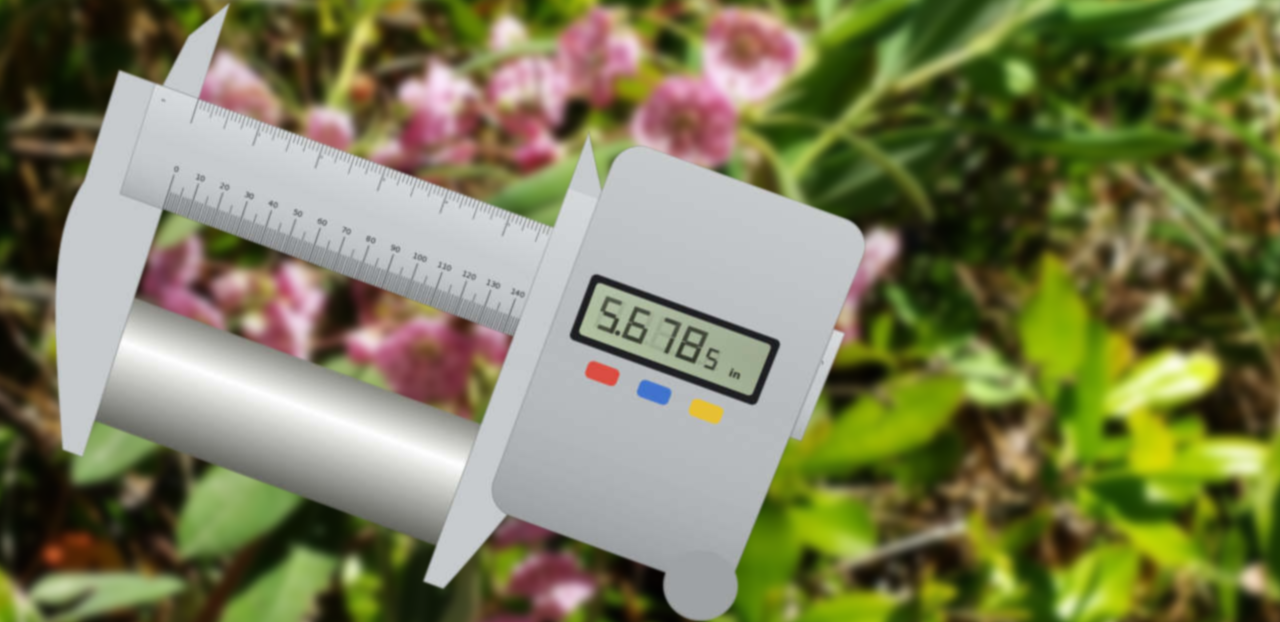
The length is value=5.6785 unit=in
